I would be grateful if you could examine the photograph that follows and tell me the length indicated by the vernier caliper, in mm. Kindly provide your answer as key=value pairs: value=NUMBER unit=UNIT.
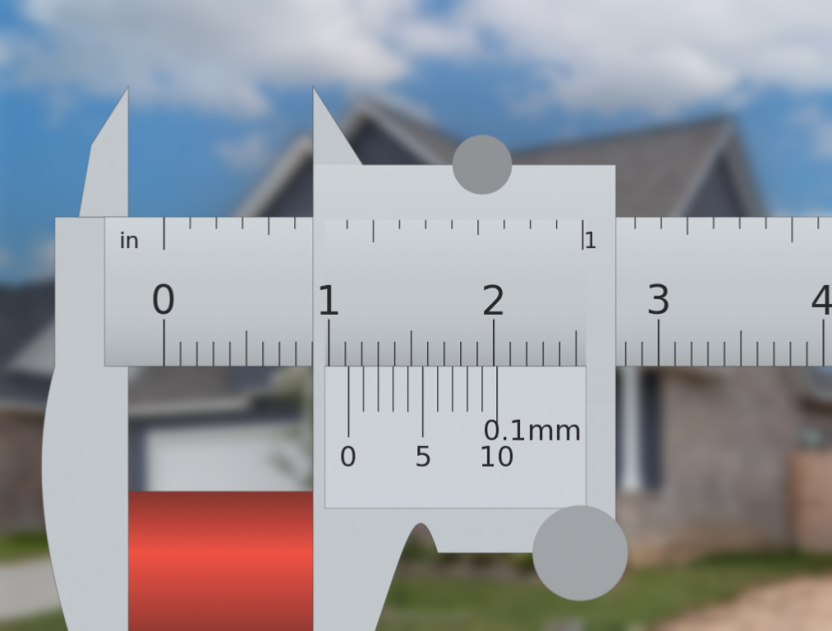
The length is value=11.2 unit=mm
